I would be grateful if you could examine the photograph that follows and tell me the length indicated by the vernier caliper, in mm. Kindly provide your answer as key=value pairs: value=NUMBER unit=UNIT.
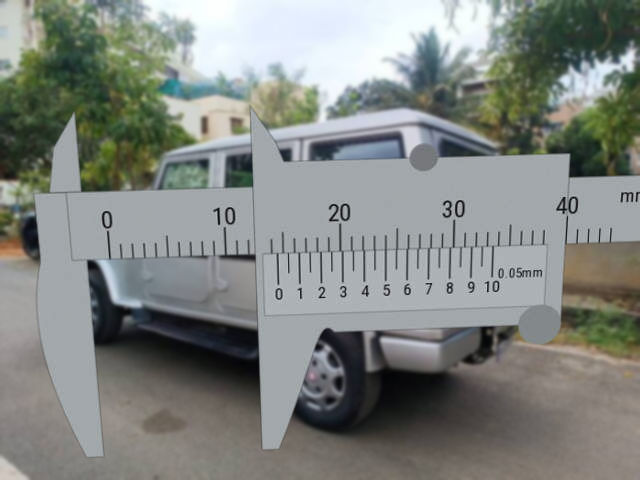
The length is value=14.5 unit=mm
